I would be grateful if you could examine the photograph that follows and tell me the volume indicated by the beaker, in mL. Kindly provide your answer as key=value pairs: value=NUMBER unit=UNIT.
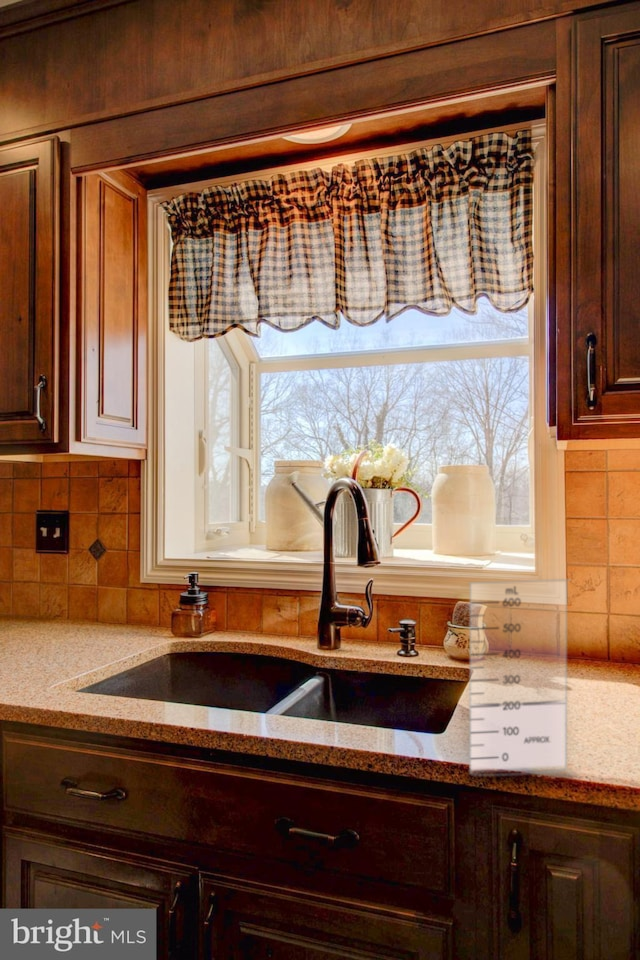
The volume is value=200 unit=mL
